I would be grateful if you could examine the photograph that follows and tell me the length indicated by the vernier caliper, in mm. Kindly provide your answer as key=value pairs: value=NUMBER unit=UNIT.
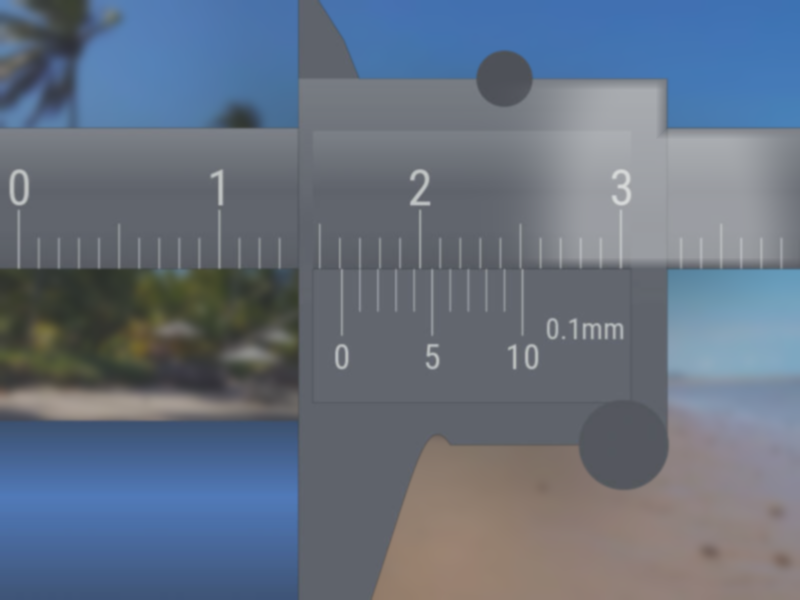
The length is value=16.1 unit=mm
